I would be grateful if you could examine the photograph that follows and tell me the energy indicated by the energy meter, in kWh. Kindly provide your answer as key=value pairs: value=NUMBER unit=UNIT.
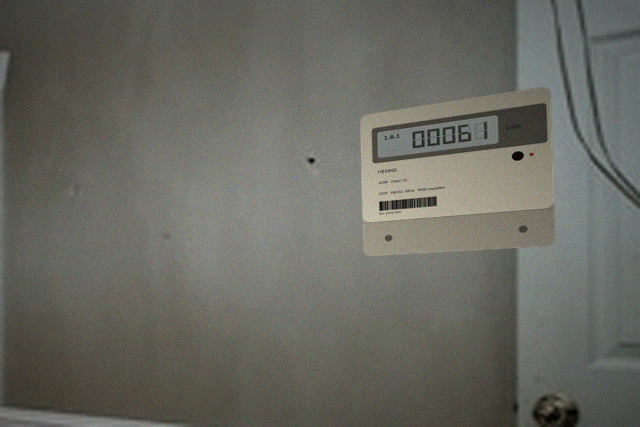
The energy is value=61 unit=kWh
